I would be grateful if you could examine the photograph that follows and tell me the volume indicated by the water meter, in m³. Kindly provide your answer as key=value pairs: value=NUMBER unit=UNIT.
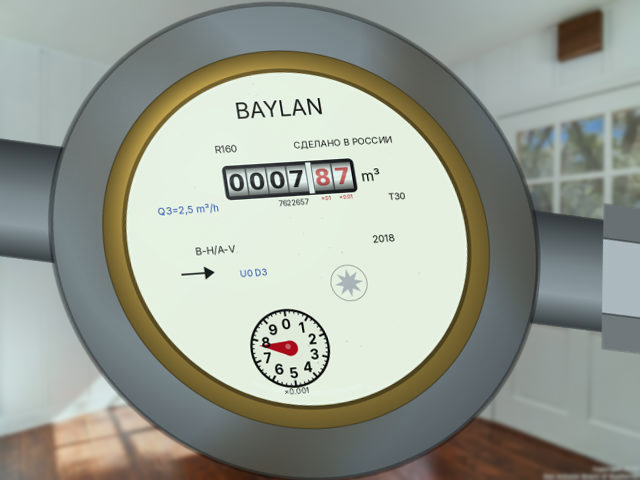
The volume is value=7.877 unit=m³
